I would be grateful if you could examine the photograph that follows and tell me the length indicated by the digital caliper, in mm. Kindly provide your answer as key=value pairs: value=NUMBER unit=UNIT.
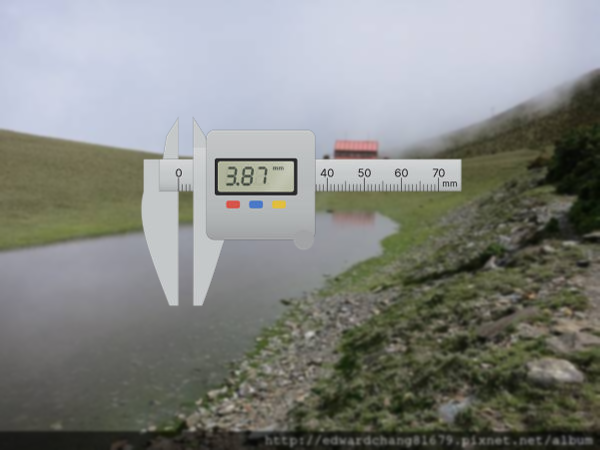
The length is value=3.87 unit=mm
